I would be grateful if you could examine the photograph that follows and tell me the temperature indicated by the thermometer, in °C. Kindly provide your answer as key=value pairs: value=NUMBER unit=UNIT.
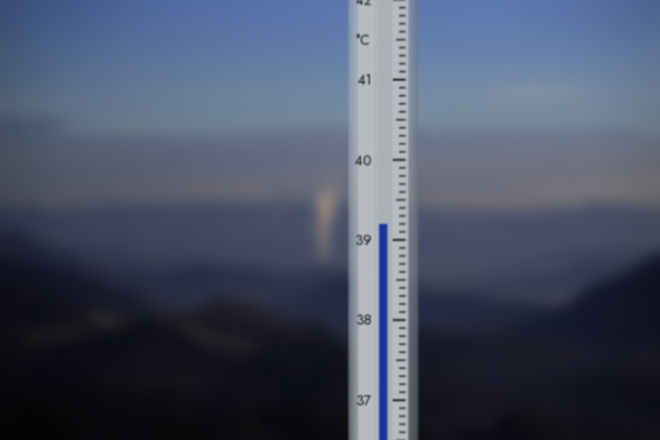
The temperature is value=39.2 unit=°C
